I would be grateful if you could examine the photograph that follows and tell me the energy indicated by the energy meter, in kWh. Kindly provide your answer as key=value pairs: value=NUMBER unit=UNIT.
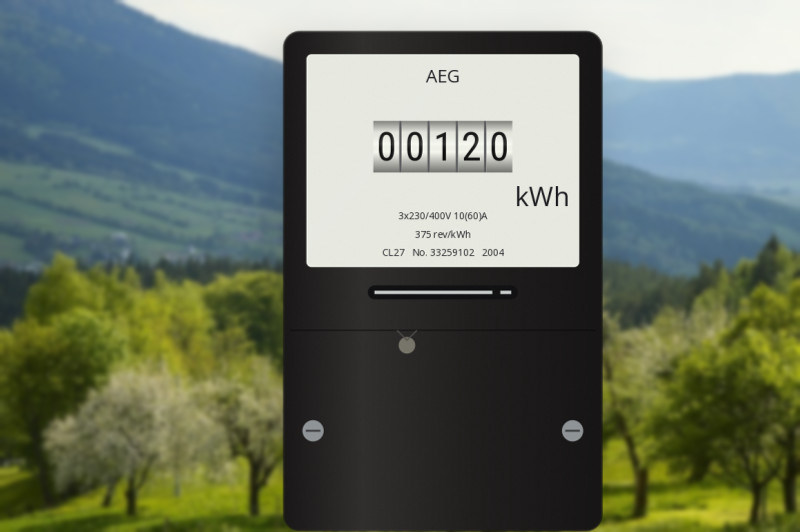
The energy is value=120 unit=kWh
